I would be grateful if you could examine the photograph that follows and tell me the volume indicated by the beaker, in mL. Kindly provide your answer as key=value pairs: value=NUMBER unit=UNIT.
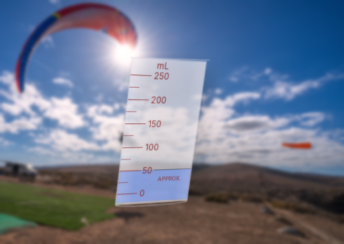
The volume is value=50 unit=mL
